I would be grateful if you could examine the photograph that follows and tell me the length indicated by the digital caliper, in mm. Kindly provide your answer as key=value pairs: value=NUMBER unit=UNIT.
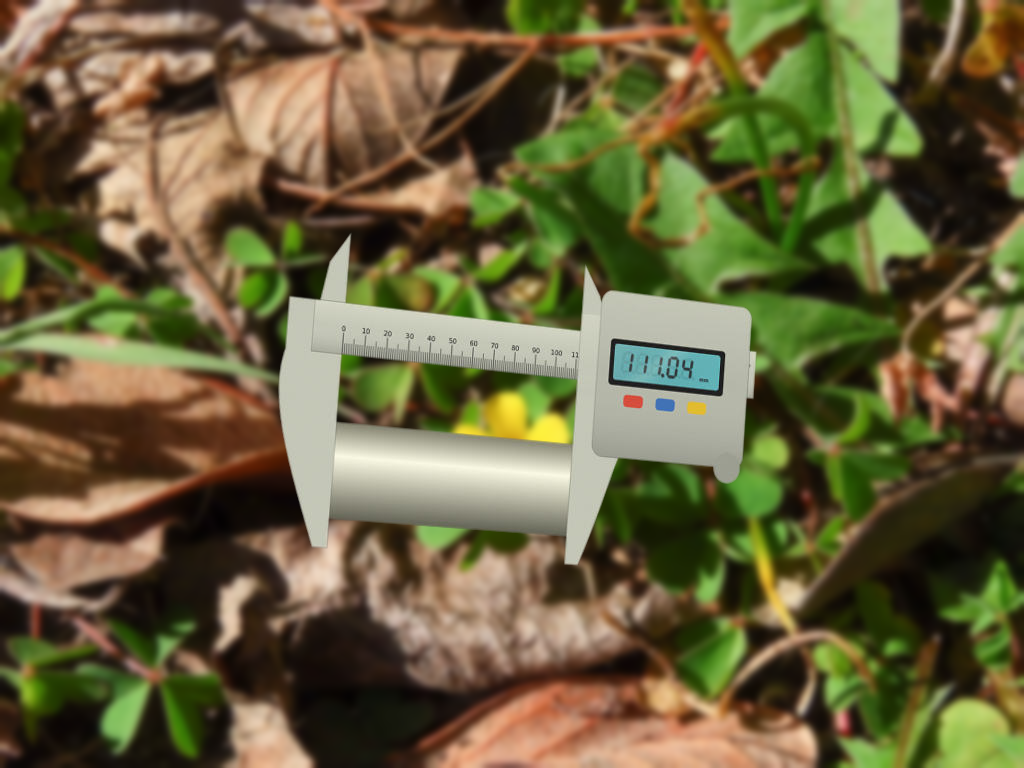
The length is value=111.04 unit=mm
